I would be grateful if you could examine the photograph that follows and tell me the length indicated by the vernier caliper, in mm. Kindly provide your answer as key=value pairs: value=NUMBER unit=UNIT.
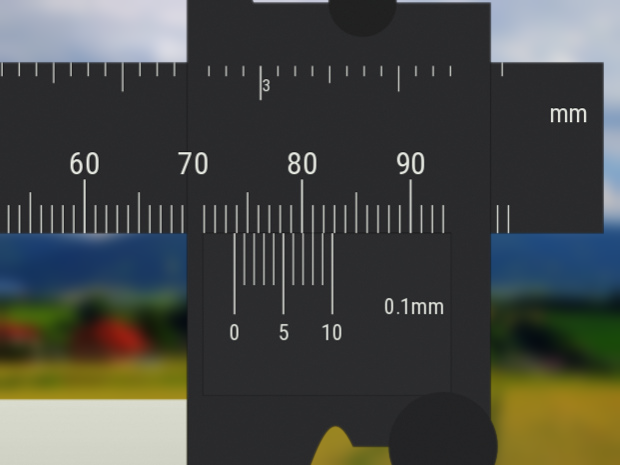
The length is value=73.8 unit=mm
